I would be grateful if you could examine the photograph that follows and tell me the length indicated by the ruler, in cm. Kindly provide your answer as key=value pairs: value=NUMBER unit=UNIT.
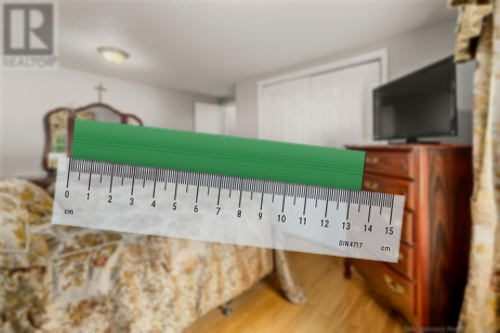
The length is value=13.5 unit=cm
